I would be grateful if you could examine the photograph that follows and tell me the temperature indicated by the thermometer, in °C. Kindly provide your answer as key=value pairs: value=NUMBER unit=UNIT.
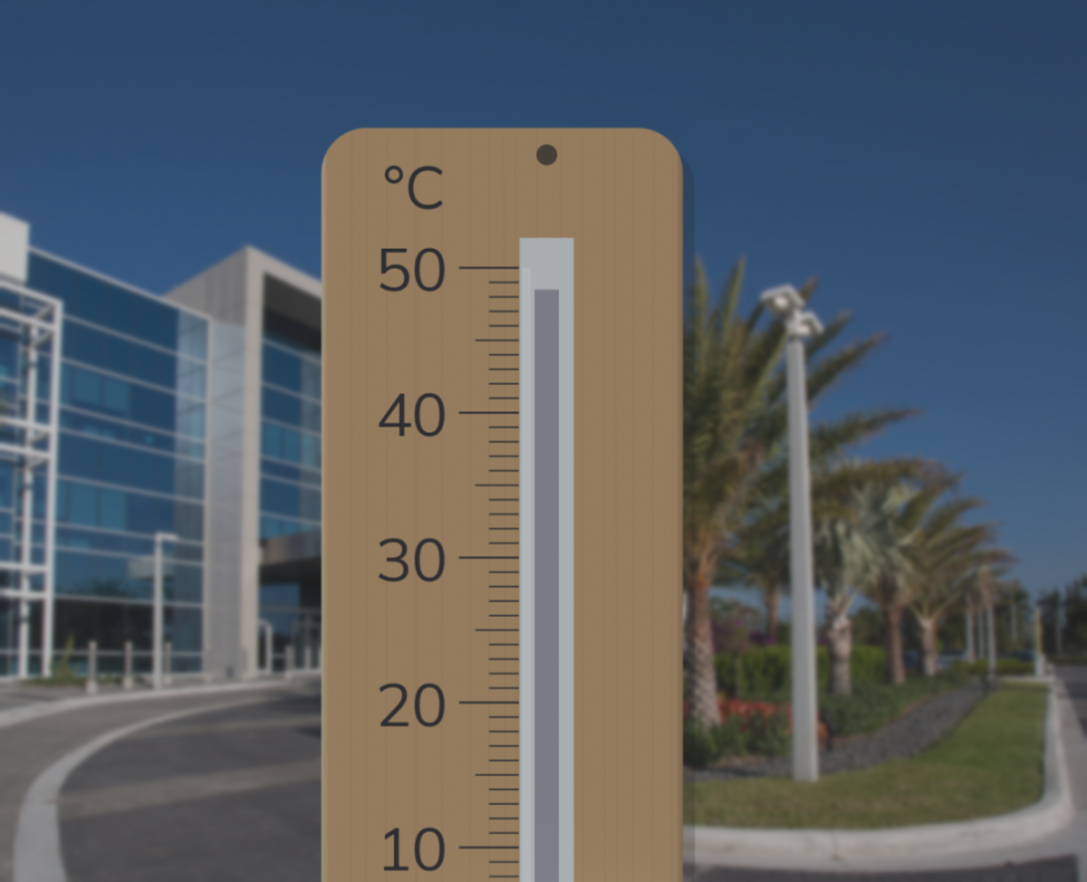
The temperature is value=48.5 unit=°C
